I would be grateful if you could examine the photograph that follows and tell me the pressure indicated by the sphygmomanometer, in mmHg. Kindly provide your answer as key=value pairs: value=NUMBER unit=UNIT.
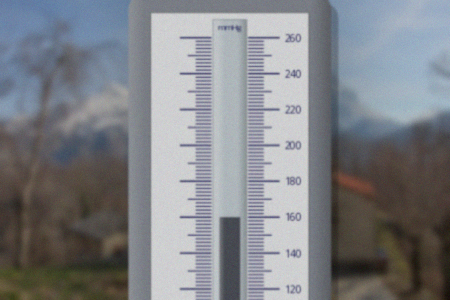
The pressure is value=160 unit=mmHg
